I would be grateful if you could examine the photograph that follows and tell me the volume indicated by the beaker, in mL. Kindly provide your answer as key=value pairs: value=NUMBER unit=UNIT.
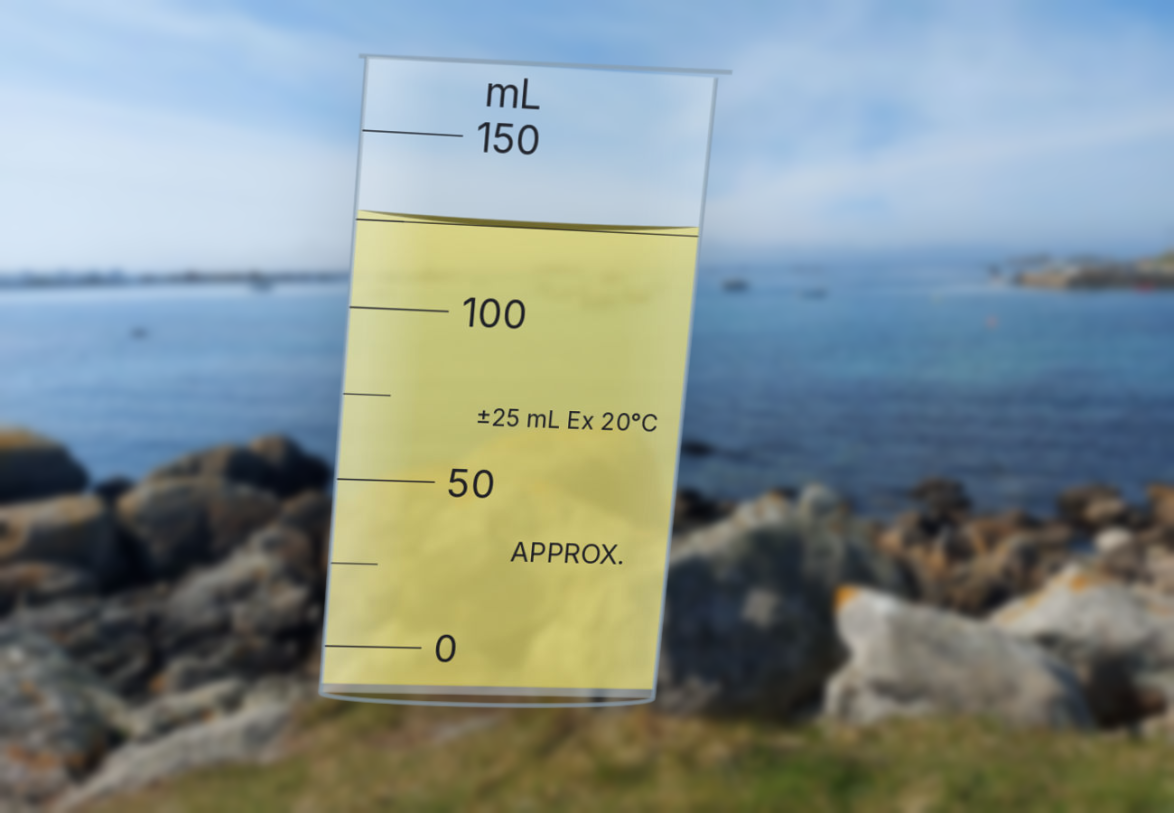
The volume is value=125 unit=mL
